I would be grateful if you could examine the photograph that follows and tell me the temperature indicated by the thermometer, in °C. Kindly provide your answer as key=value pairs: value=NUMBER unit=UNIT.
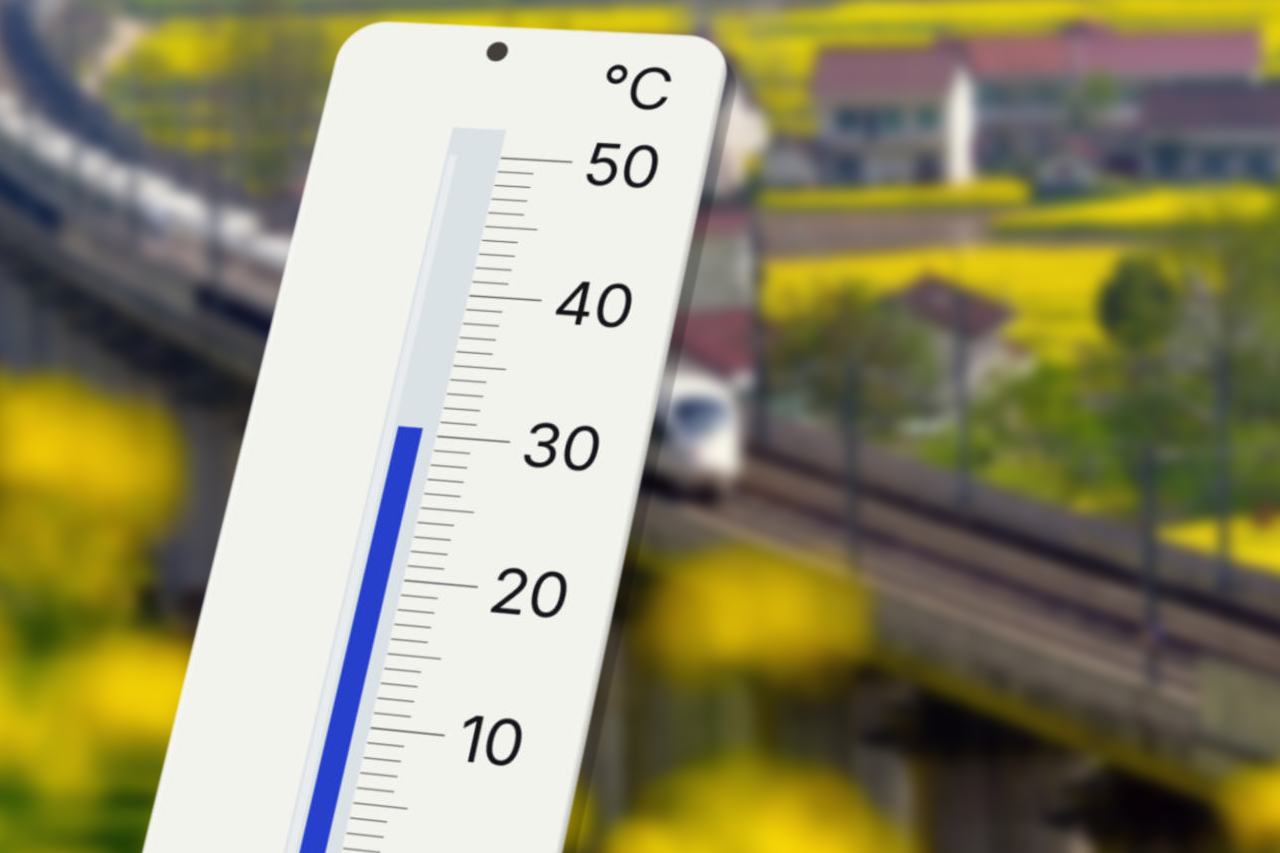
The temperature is value=30.5 unit=°C
